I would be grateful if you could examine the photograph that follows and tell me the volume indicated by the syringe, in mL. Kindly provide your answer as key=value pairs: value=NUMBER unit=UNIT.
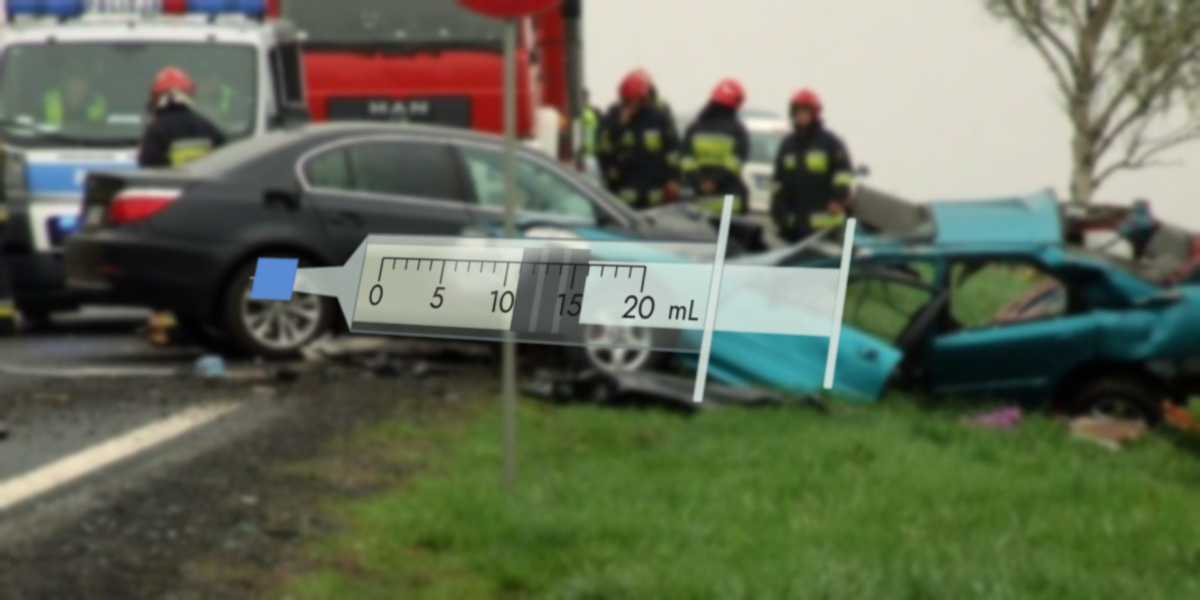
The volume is value=11 unit=mL
